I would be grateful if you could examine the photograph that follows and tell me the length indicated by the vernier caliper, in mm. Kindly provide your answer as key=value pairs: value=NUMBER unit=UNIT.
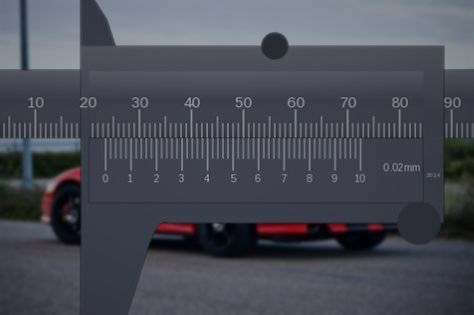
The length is value=23.5 unit=mm
